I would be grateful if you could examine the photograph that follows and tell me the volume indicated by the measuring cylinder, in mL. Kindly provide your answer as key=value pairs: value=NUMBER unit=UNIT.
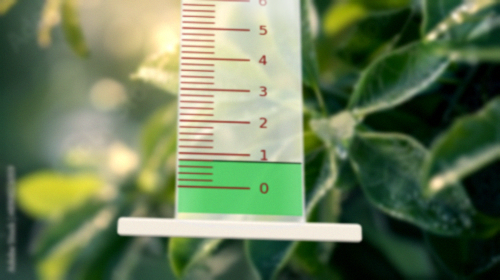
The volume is value=0.8 unit=mL
